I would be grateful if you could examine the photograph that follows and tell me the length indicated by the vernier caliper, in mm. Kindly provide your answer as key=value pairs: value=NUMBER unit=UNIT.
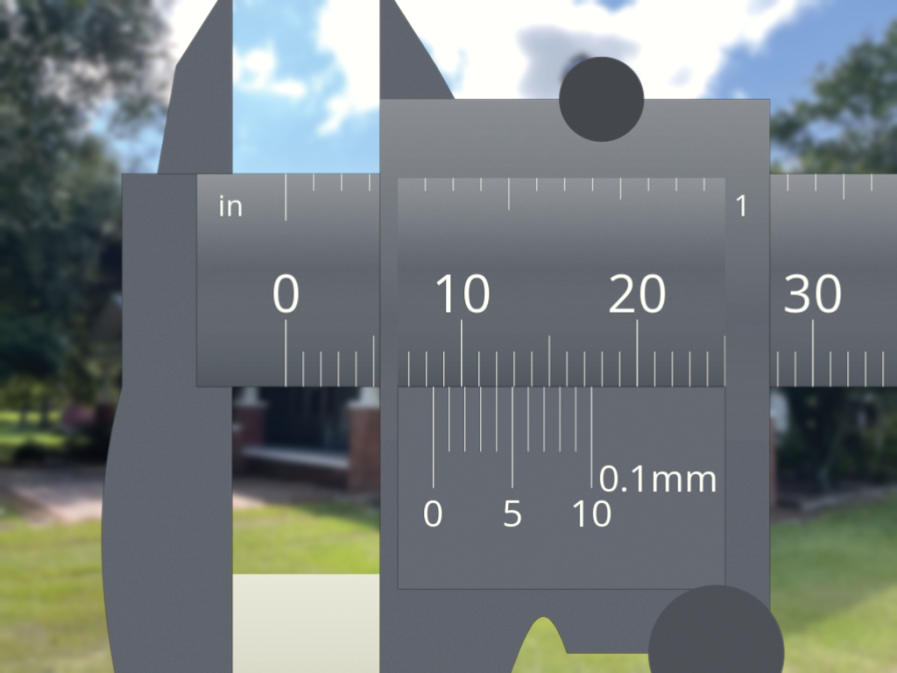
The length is value=8.4 unit=mm
